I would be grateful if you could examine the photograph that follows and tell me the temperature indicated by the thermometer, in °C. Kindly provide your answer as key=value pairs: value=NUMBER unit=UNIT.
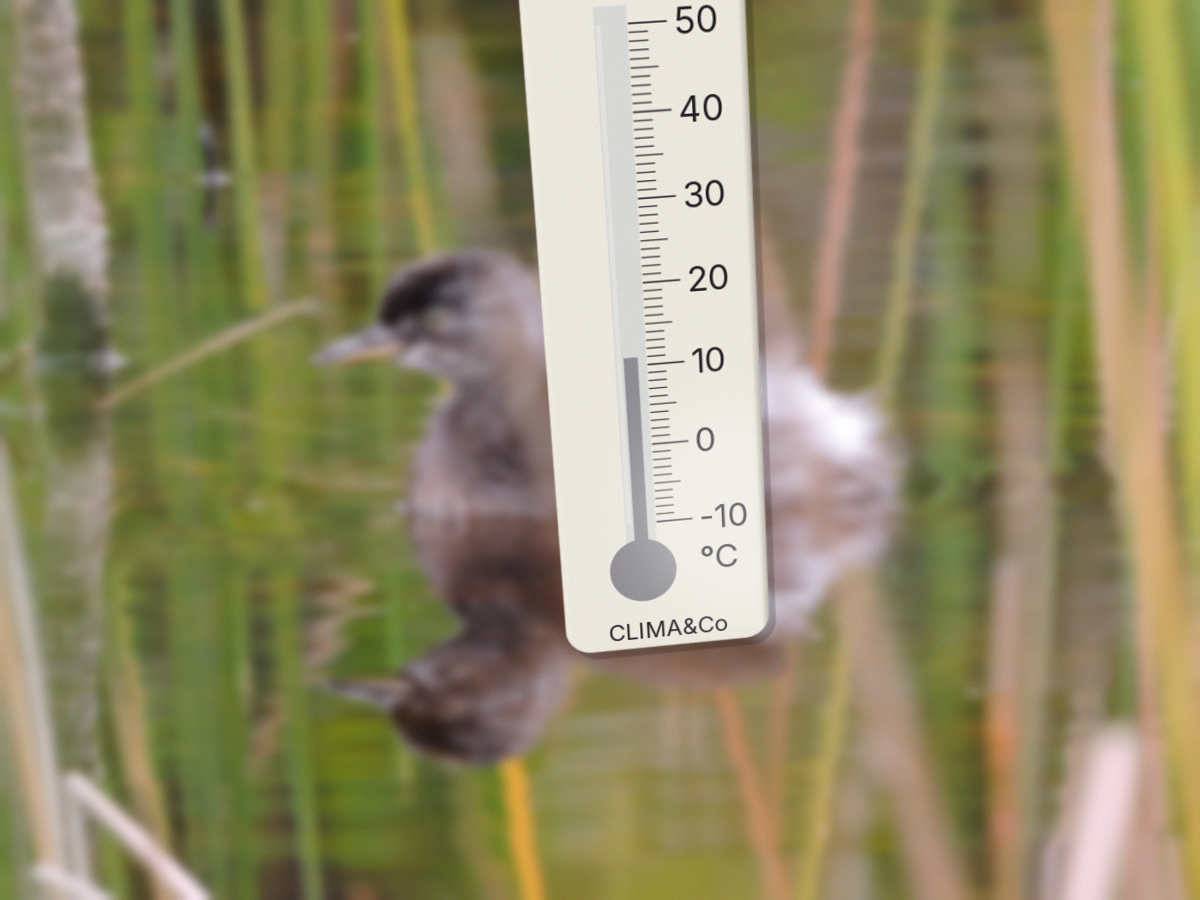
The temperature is value=11 unit=°C
